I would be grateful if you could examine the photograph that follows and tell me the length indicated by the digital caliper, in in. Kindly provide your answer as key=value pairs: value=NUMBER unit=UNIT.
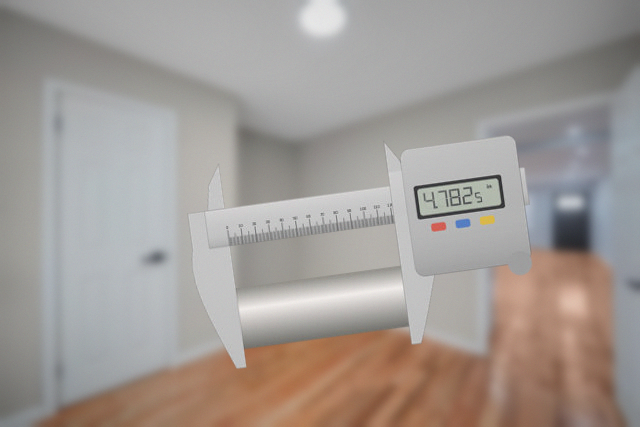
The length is value=4.7825 unit=in
